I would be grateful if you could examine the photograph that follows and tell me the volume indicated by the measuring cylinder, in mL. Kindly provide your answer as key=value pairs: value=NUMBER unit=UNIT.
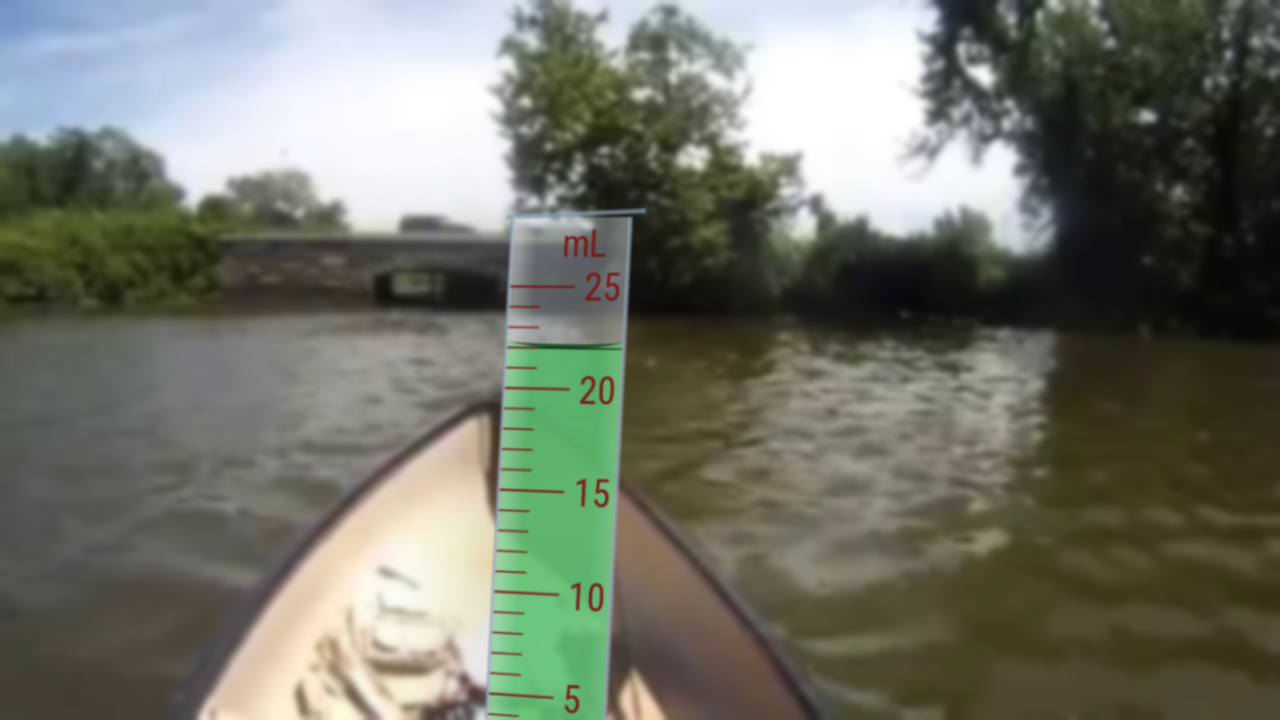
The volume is value=22 unit=mL
